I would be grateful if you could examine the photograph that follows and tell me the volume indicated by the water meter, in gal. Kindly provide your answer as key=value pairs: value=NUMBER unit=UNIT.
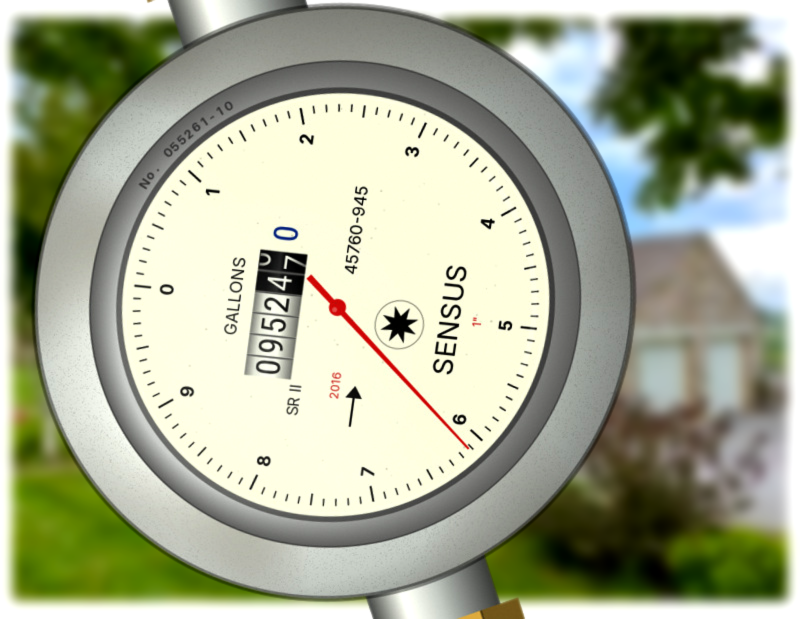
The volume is value=952466.1 unit=gal
